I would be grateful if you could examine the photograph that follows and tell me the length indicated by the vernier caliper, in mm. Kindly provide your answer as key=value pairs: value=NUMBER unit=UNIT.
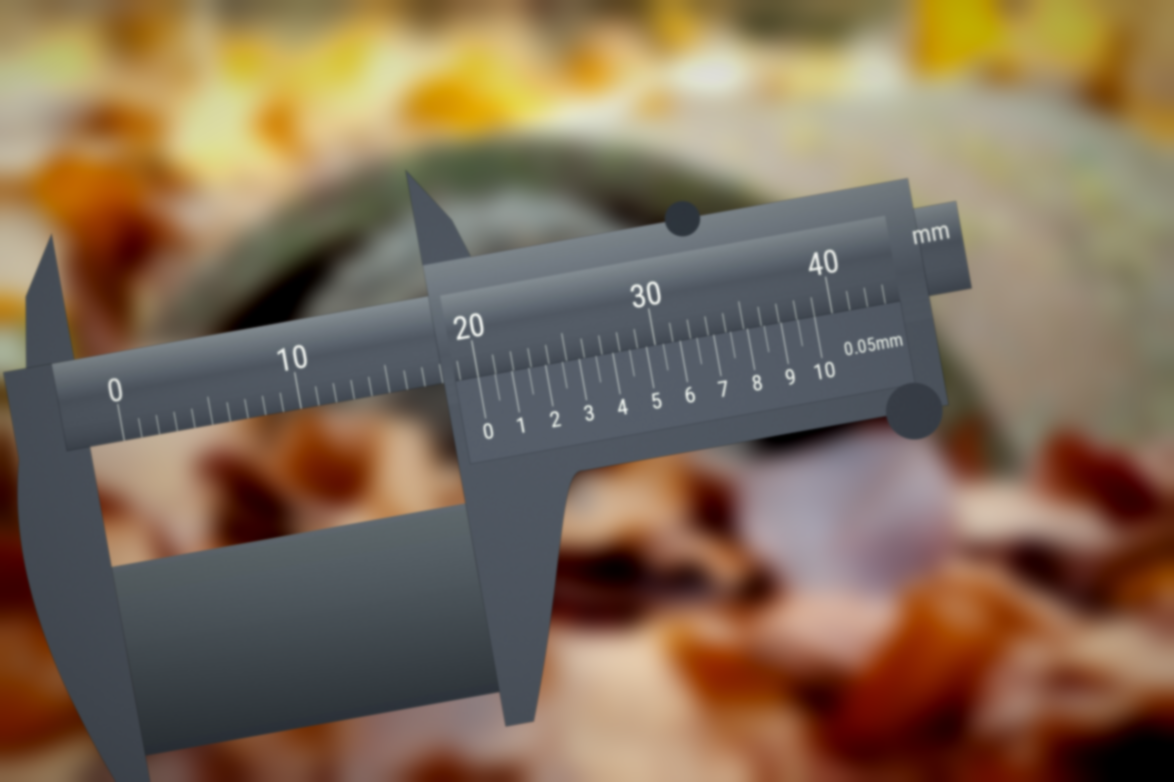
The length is value=20.0 unit=mm
